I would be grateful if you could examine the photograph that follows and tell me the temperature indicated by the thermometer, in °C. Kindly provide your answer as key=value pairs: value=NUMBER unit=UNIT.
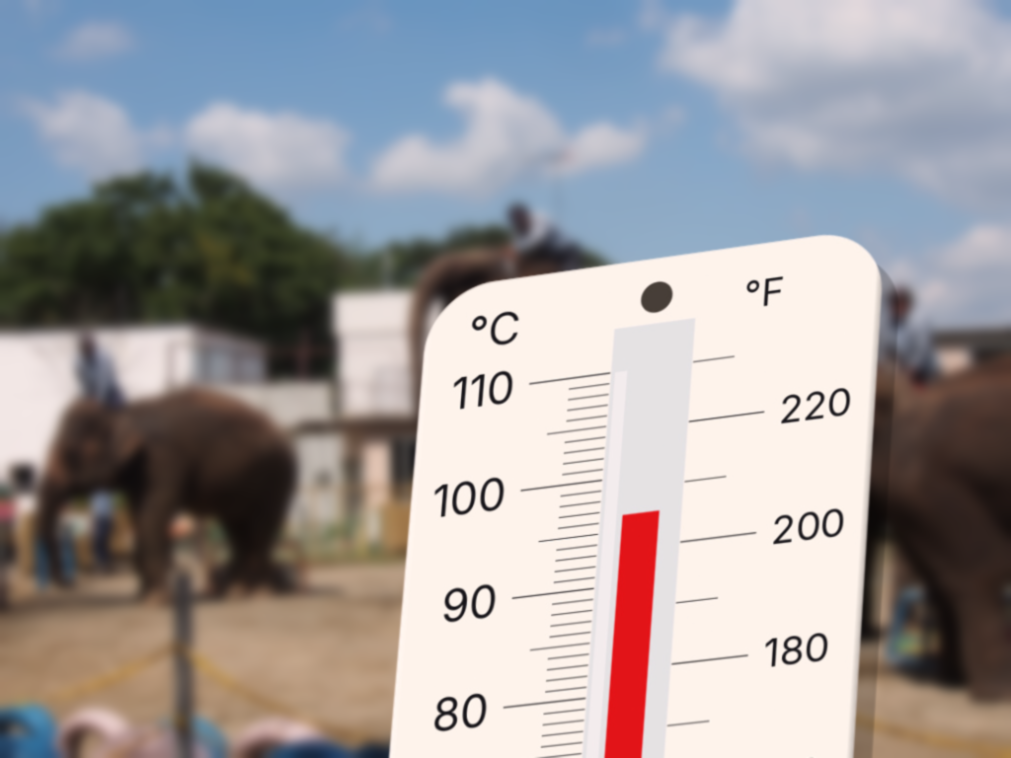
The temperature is value=96.5 unit=°C
